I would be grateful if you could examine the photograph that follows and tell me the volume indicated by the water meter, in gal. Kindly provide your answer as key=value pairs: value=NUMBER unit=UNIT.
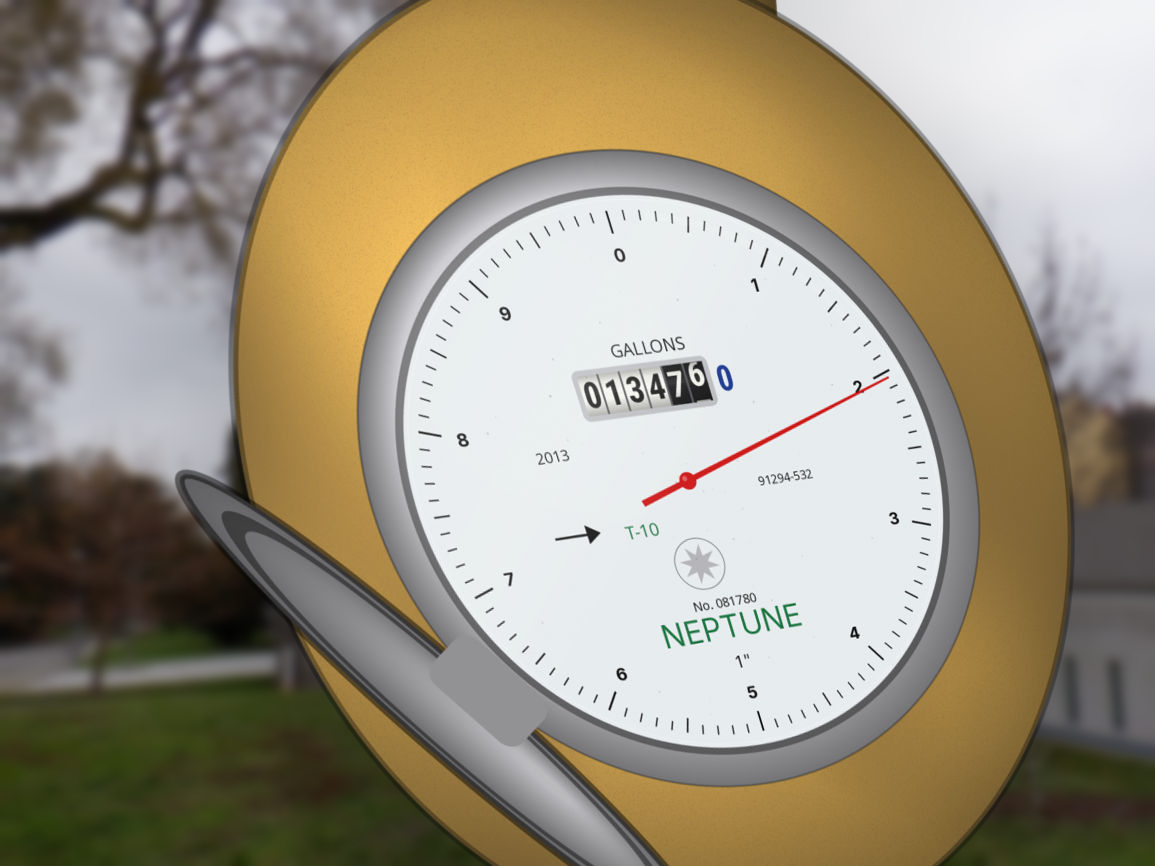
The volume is value=134762.0 unit=gal
